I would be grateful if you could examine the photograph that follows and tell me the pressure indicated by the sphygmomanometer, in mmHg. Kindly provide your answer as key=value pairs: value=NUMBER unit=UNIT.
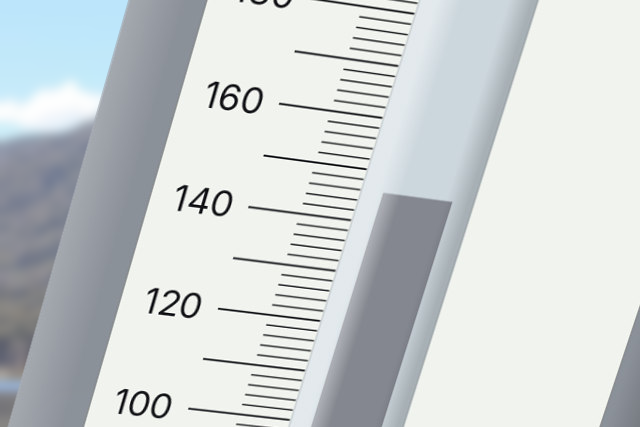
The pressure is value=146 unit=mmHg
